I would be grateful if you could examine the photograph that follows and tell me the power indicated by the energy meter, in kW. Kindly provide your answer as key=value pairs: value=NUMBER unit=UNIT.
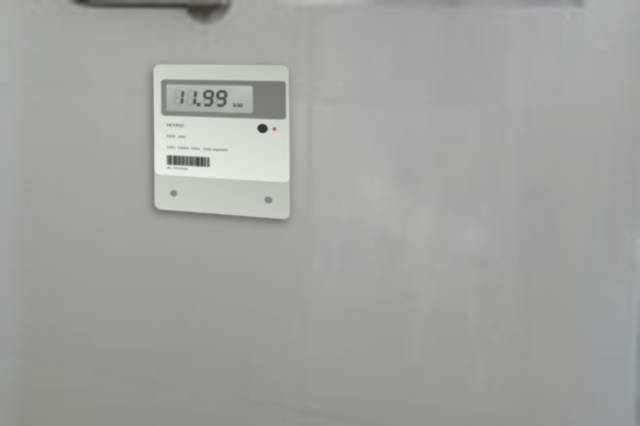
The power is value=11.99 unit=kW
